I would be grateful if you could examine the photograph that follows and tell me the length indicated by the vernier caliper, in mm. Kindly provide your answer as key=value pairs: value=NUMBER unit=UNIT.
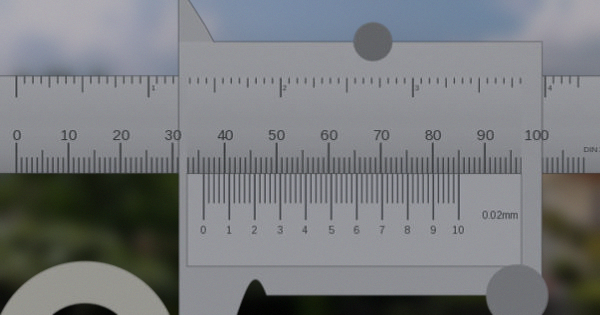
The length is value=36.0 unit=mm
